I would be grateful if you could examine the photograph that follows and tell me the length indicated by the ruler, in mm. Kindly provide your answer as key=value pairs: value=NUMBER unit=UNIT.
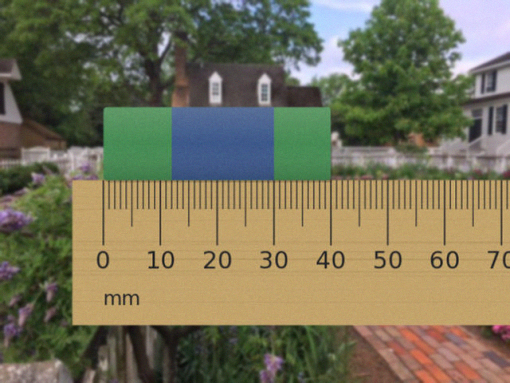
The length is value=40 unit=mm
